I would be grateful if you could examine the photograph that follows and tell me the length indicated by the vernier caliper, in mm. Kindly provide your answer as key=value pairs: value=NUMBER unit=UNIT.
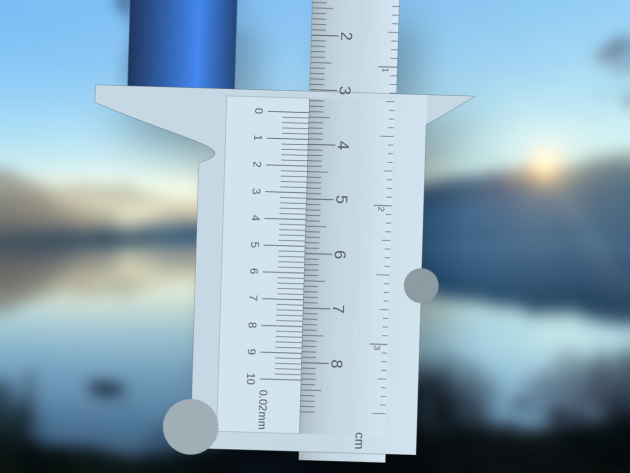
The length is value=34.2 unit=mm
